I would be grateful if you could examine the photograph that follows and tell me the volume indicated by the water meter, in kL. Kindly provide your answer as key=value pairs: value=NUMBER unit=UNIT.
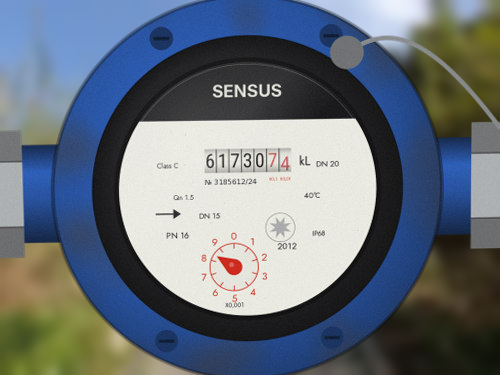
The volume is value=61730.738 unit=kL
